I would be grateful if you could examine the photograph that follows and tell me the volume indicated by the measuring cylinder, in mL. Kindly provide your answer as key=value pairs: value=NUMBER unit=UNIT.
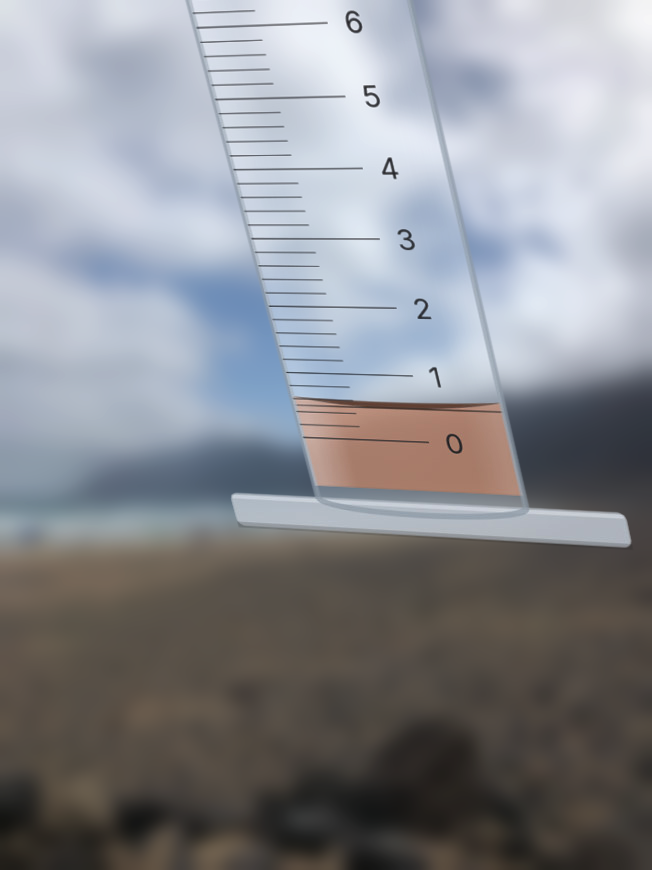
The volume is value=0.5 unit=mL
